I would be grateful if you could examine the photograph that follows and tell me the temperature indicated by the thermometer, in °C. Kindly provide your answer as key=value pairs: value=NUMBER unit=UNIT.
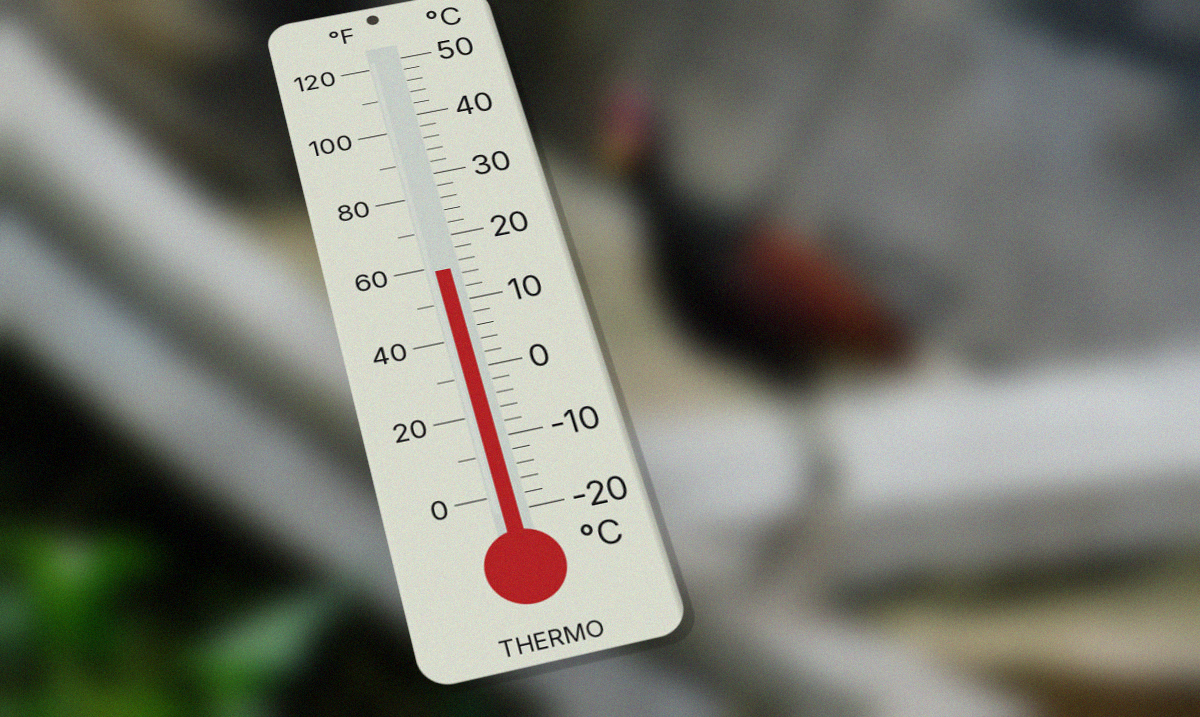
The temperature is value=15 unit=°C
